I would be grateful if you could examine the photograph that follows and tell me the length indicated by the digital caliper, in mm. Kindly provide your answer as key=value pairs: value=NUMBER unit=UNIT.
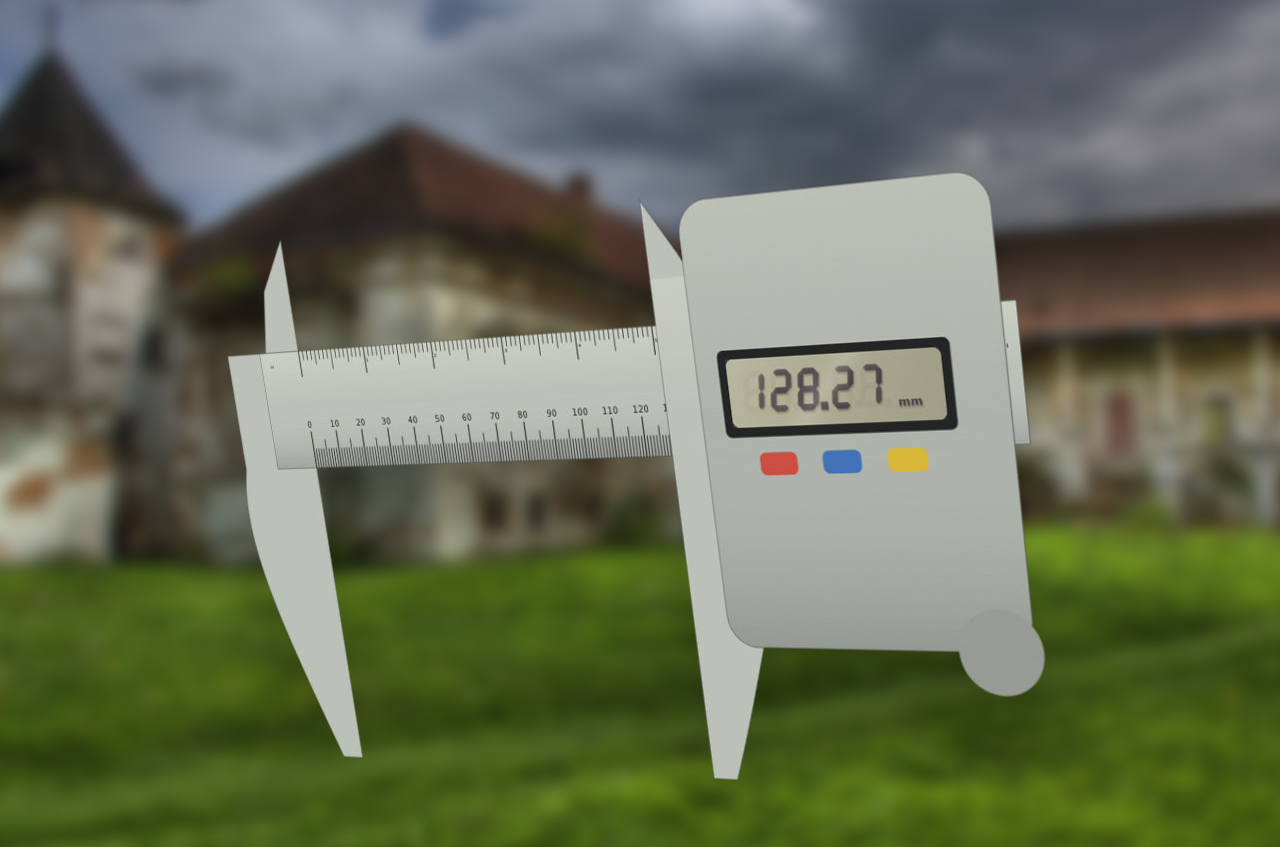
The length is value=128.27 unit=mm
